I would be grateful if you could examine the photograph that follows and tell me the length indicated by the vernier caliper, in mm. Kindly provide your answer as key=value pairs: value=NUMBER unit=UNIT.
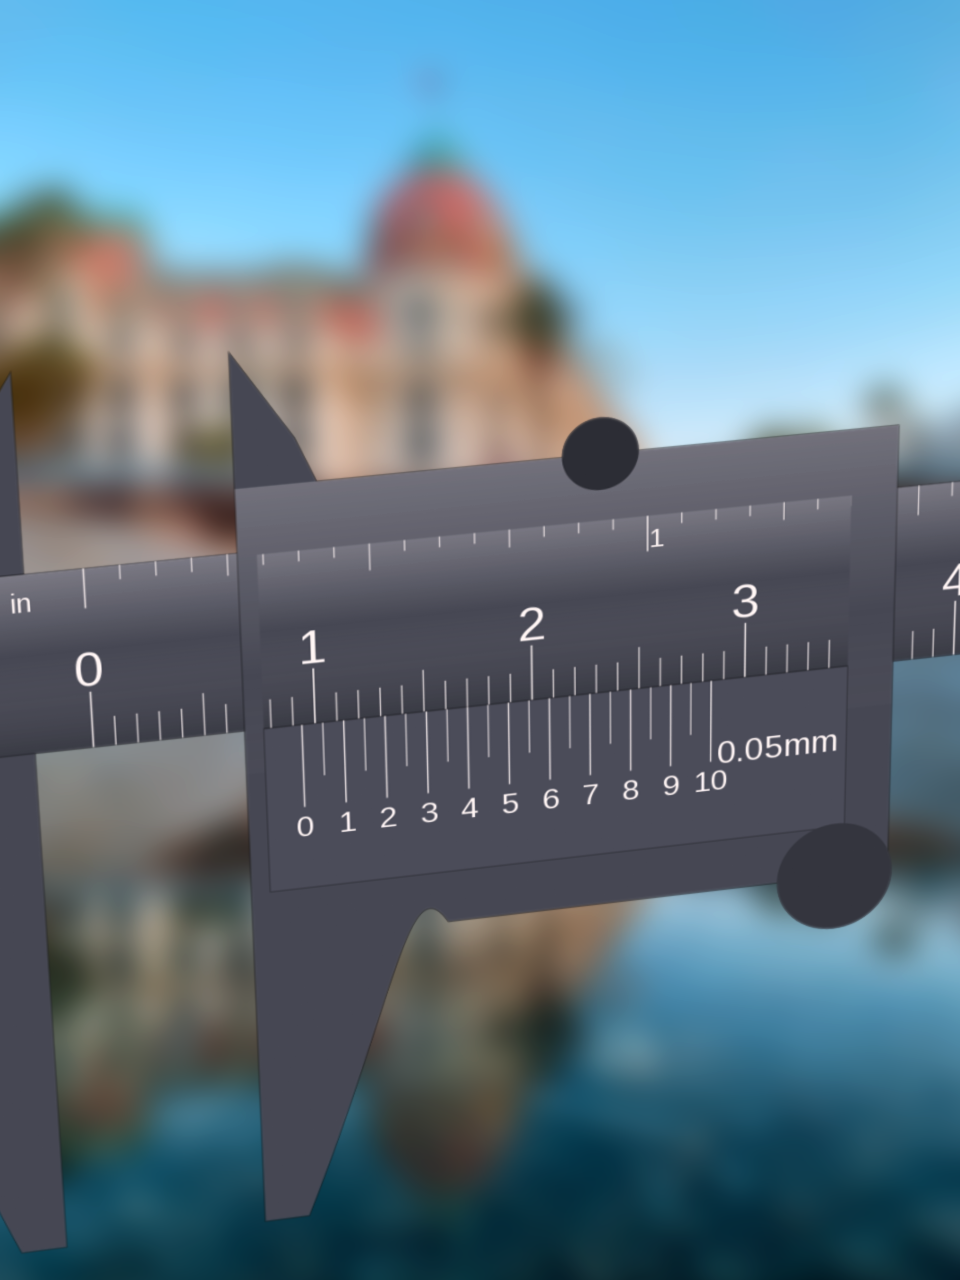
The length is value=9.4 unit=mm
